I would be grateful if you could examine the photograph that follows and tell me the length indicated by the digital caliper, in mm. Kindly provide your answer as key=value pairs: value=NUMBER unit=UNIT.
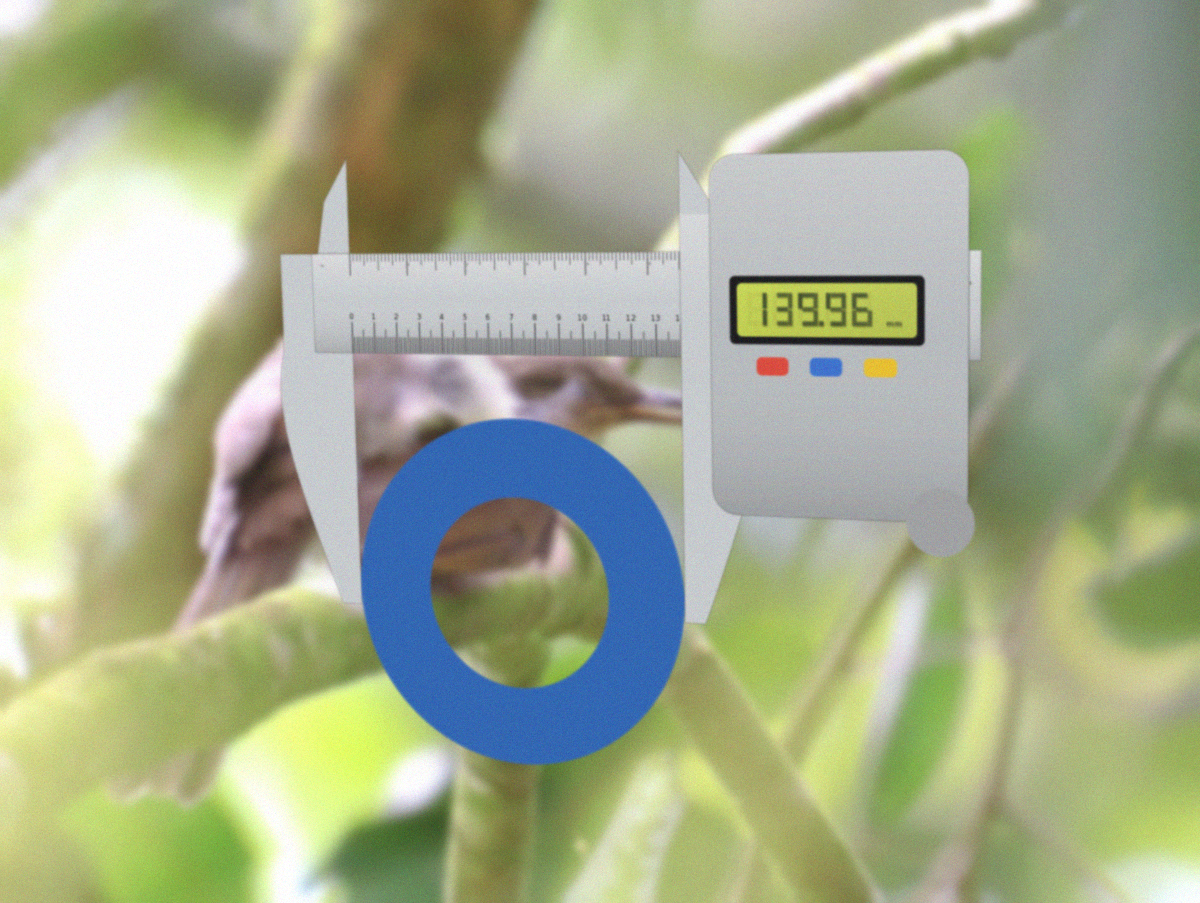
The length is value=139.96 unit=mm
